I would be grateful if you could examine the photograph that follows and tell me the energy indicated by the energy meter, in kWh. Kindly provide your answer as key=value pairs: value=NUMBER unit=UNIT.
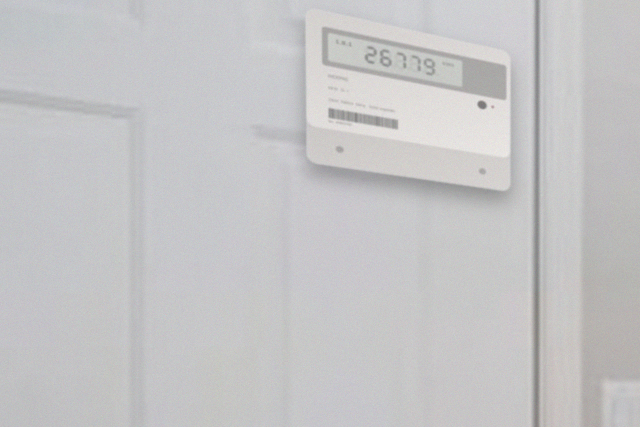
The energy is value=26779 unit=kWh
